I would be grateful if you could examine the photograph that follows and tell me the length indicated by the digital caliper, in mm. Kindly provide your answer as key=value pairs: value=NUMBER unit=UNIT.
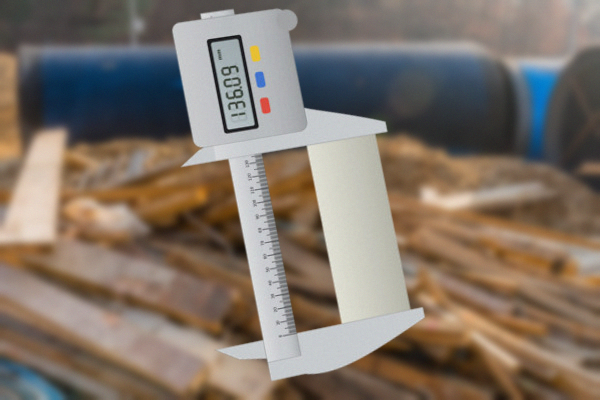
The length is value=136.09 unit=mm
